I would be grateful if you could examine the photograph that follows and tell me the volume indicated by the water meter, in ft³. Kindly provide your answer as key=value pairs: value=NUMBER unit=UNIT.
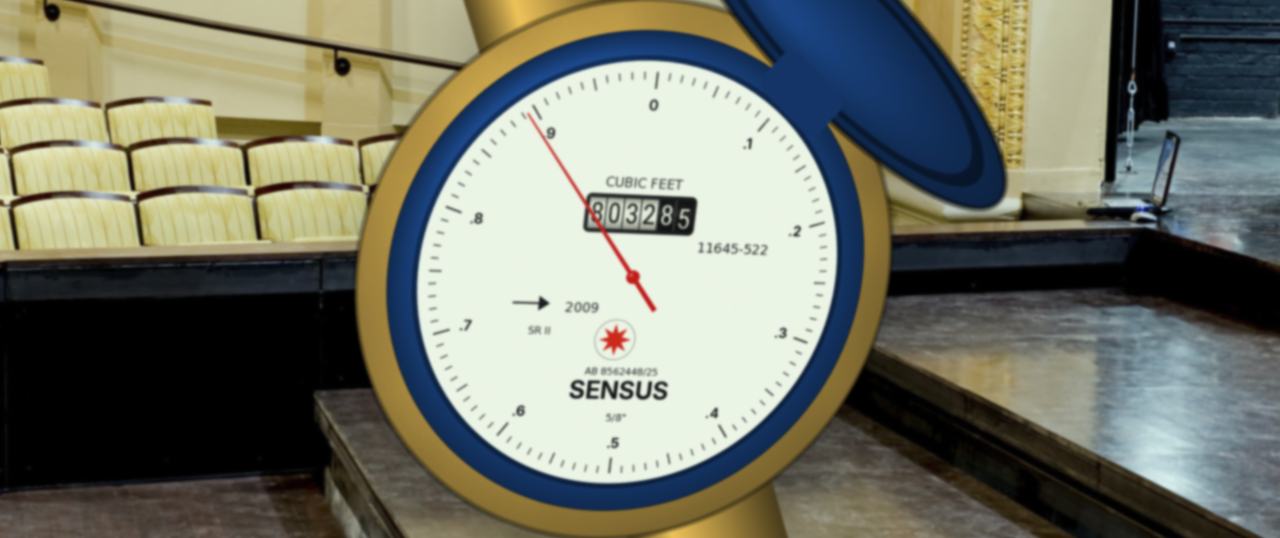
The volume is value=803284.89 unit=ft³
